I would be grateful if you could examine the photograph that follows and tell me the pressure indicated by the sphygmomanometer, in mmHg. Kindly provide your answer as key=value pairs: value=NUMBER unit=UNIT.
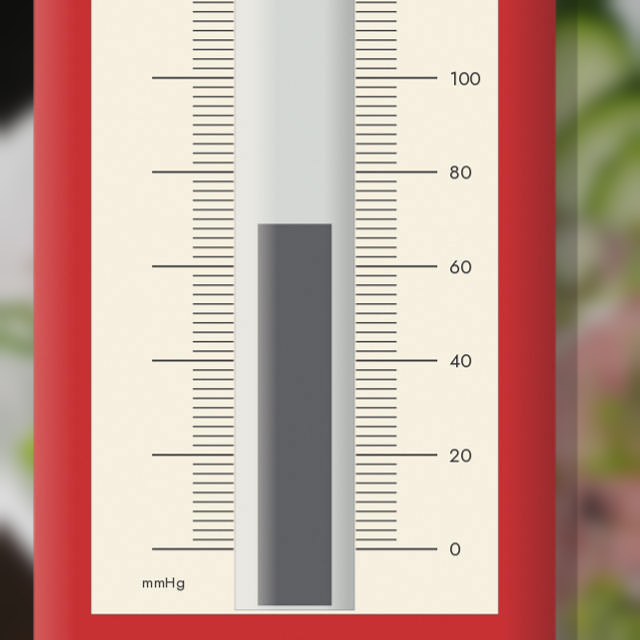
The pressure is value=69 unit=mmHg
